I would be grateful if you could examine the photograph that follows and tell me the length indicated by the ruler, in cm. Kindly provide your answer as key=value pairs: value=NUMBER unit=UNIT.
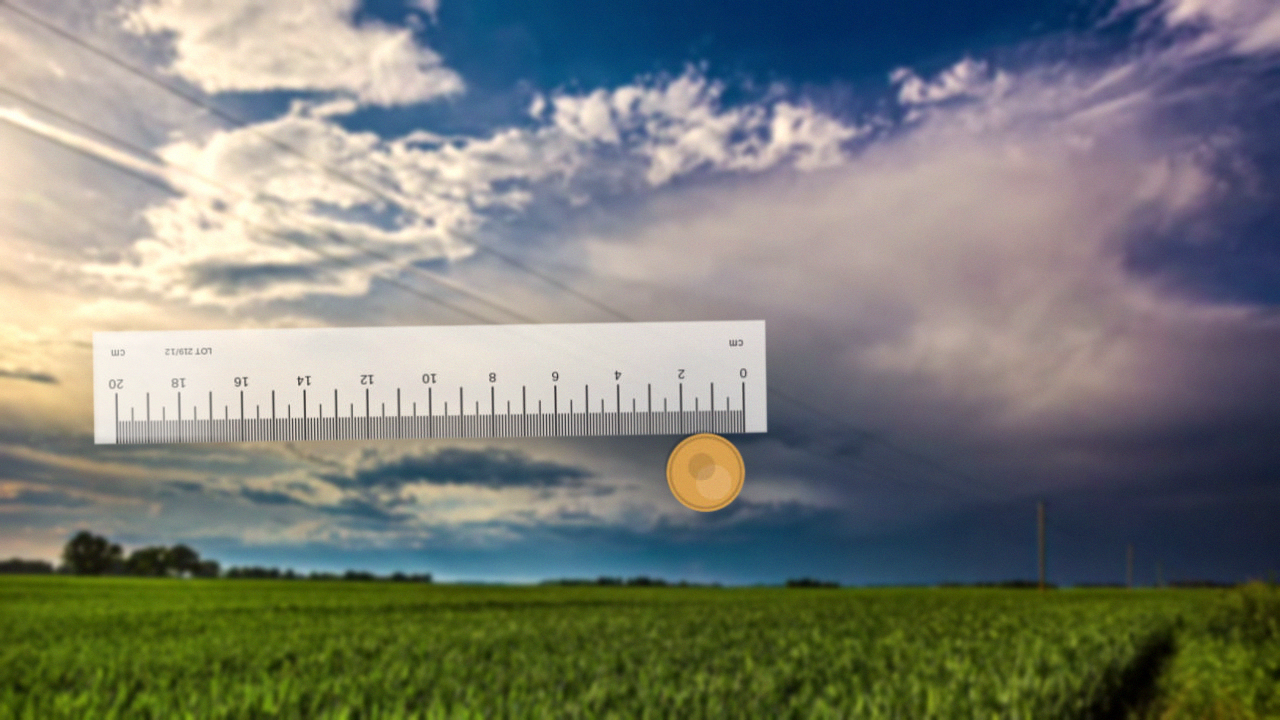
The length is value=2.5 unit=cm
